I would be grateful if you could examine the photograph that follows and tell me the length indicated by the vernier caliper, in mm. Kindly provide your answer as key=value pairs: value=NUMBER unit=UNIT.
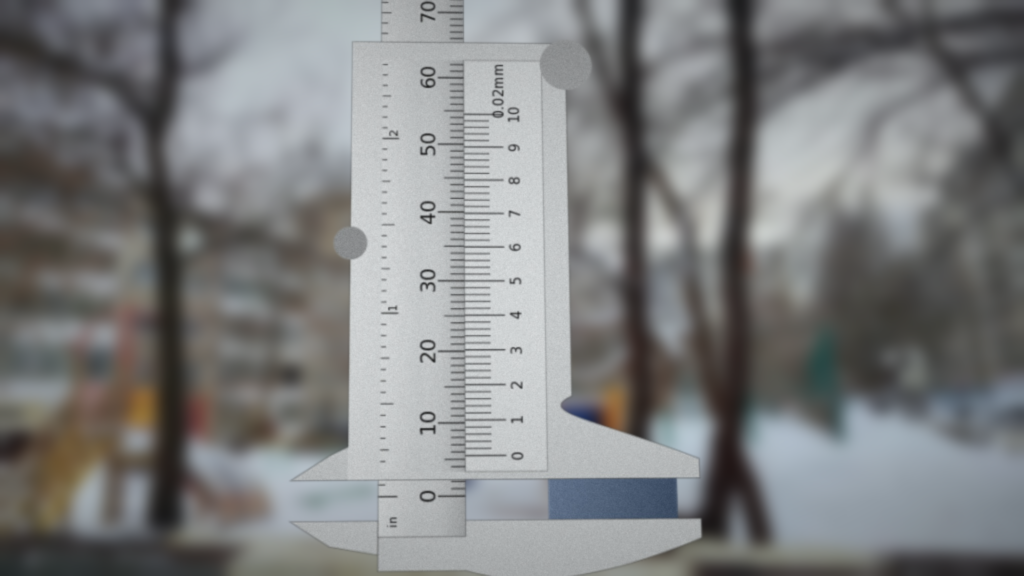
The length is value=5.5 unit=mm
